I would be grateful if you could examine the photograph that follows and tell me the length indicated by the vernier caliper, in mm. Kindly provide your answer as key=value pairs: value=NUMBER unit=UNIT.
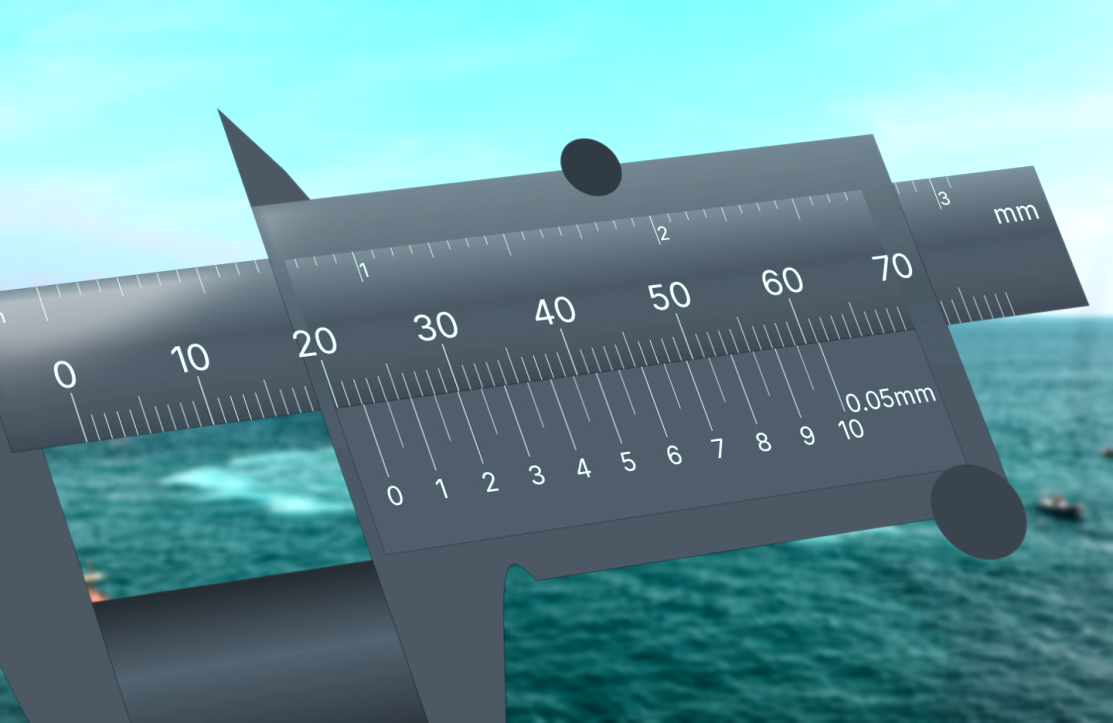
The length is value=22.1 unit=mm
